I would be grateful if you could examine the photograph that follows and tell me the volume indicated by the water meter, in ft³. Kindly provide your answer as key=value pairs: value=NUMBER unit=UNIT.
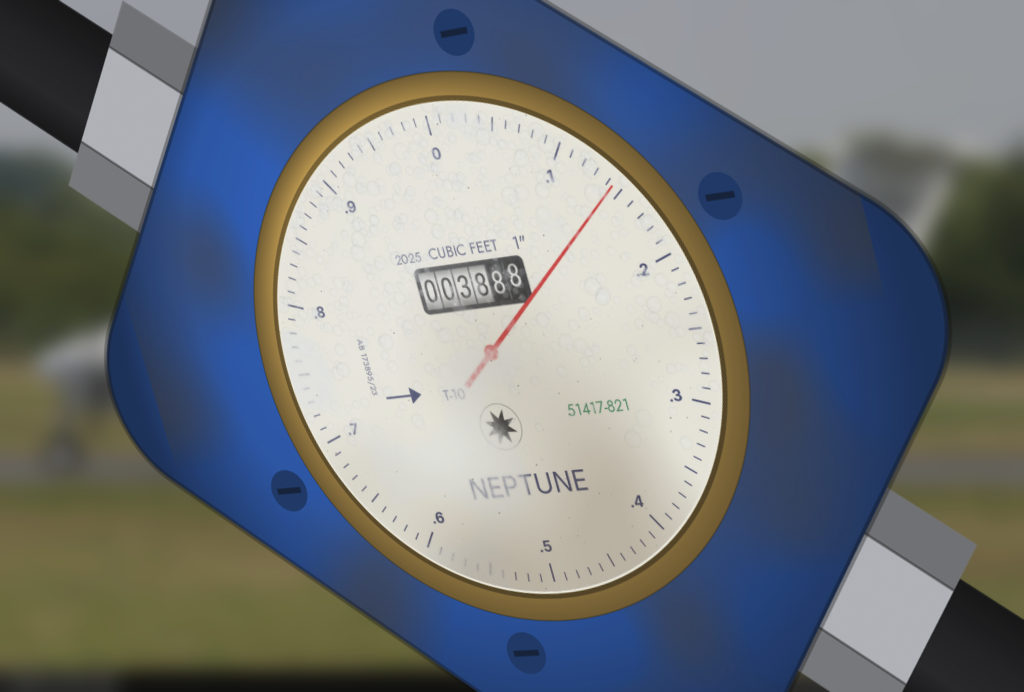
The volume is value=3888.14 unit=ft³
